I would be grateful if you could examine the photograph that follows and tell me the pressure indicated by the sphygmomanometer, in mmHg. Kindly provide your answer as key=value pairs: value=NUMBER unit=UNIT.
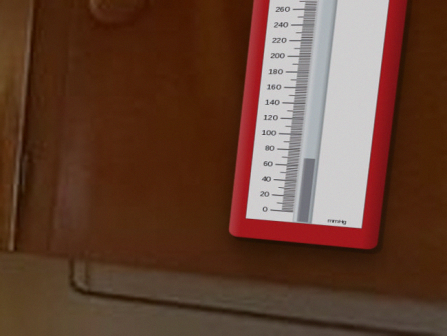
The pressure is value=70 unit=mmHg
